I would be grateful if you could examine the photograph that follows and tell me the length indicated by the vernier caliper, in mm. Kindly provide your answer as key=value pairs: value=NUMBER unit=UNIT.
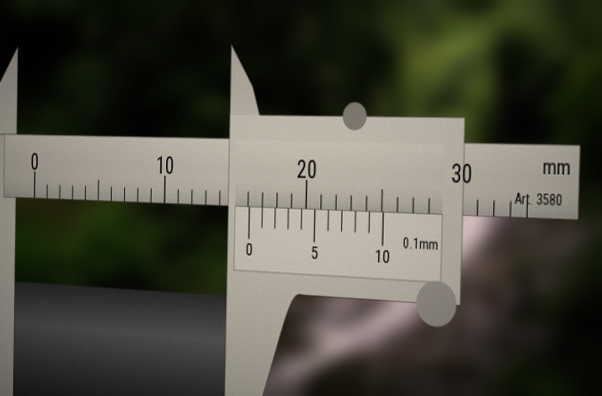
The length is value=16.1 unit=mm
